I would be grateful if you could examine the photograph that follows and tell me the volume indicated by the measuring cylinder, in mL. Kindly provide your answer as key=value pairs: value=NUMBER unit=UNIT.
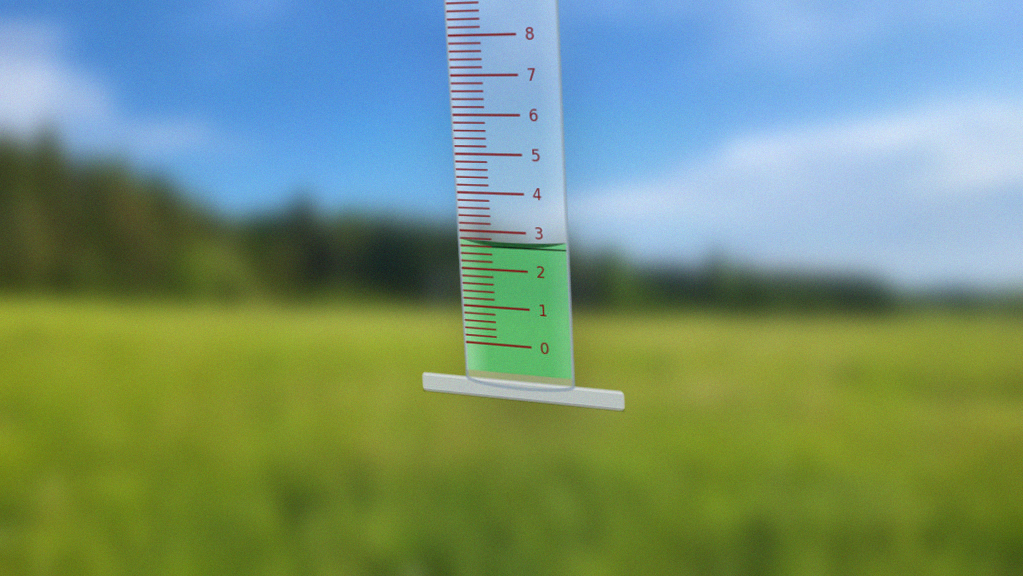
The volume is value=2.6 unit=mL
